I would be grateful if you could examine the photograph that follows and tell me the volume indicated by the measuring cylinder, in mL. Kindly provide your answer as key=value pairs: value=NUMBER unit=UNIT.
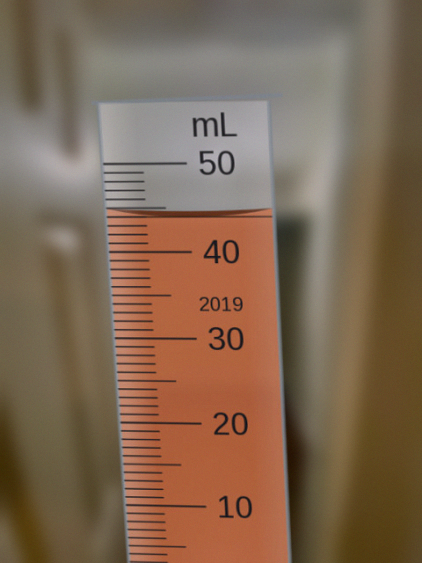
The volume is value=44 unit=mL
